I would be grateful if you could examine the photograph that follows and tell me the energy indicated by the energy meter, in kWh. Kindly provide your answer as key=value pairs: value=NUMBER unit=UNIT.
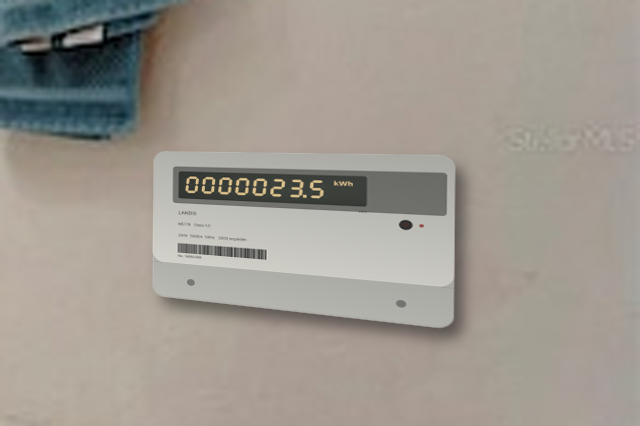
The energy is value=23.5 unit=kWh
